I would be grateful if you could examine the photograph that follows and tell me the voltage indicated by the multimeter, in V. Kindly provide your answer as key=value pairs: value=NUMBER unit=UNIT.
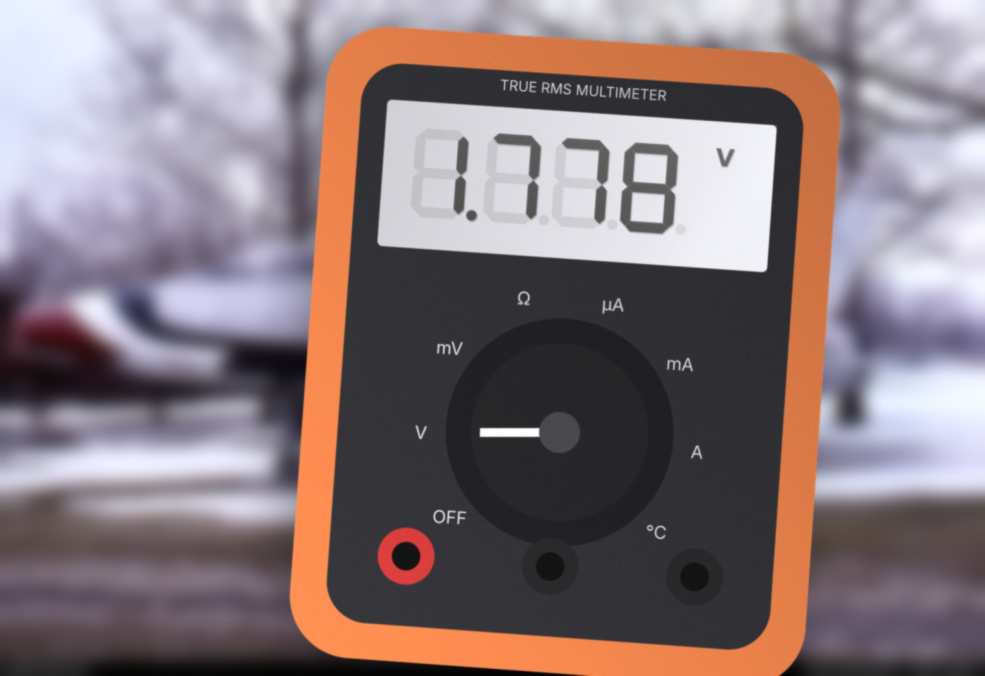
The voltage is value=1.778 unit=V
